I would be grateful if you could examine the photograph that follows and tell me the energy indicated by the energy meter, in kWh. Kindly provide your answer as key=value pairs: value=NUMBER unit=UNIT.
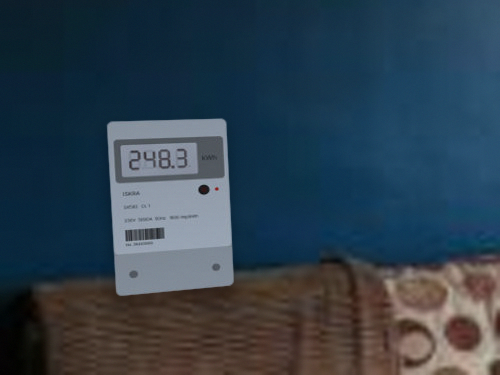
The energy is value=248.3 unit=kWh
